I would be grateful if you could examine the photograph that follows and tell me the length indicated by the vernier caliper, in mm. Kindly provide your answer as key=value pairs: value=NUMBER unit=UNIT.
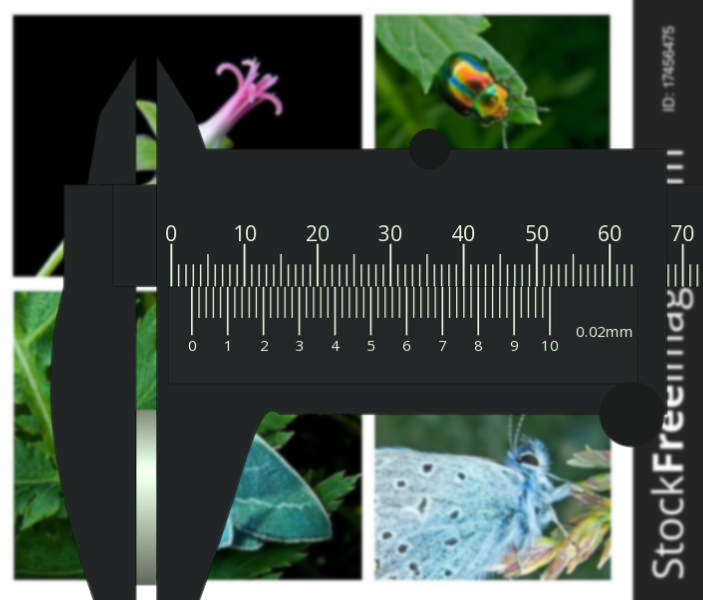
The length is value=2.8 unit=mm
